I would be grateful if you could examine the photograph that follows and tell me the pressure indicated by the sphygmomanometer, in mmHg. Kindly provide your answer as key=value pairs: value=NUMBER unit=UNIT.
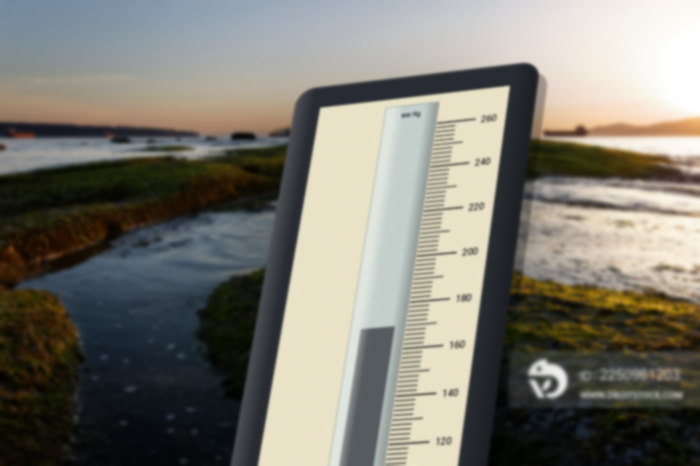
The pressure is value=170 unit=mmHg
